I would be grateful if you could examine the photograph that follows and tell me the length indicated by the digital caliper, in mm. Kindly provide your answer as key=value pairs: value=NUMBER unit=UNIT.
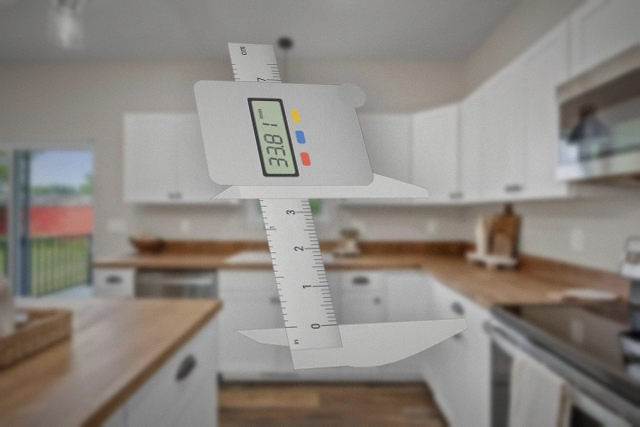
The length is value=33.81 unit=mm
